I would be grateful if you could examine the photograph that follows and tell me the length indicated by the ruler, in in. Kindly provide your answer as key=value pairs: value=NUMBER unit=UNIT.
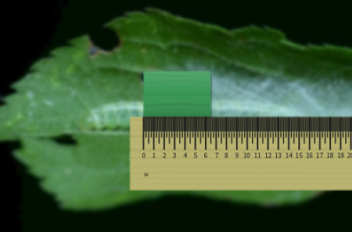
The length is value=6.5 unit=in
